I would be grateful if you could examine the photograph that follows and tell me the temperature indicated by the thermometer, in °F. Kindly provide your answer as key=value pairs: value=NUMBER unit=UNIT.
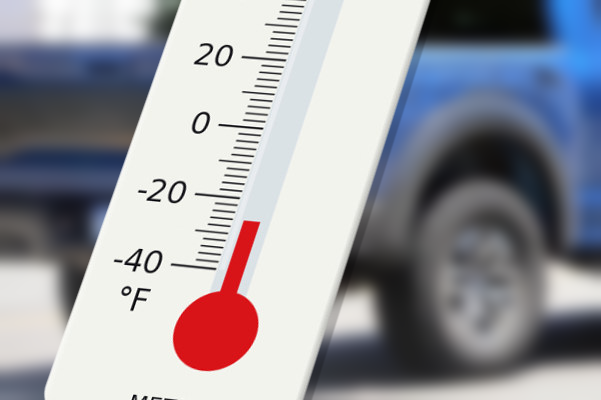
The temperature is value=-26 unit=°F
